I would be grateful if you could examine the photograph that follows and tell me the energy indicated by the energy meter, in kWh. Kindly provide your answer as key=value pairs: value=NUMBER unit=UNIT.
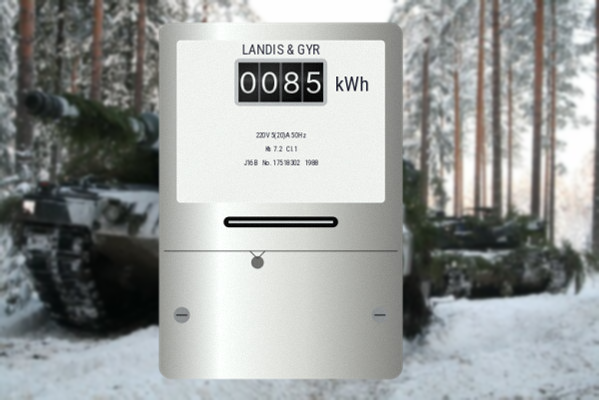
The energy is value=85 unit=kWh
